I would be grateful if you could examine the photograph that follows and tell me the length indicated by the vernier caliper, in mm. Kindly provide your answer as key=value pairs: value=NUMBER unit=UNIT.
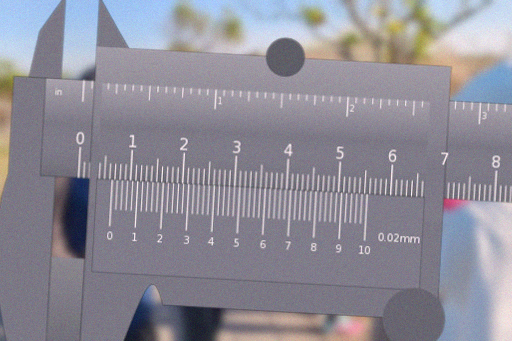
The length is value=6.5 unit=mm
